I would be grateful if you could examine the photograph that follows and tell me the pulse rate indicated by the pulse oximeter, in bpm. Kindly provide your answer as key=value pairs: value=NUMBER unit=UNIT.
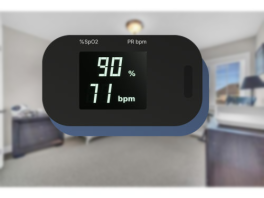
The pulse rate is value=71 unit=bpm
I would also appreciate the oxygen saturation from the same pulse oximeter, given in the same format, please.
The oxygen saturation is value=90 unit=%
